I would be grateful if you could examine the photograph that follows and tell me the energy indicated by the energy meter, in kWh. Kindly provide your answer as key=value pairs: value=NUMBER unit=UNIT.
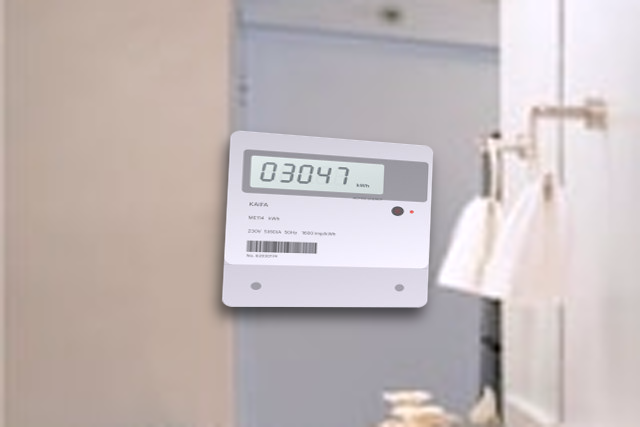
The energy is value=3047 unit=kWh
